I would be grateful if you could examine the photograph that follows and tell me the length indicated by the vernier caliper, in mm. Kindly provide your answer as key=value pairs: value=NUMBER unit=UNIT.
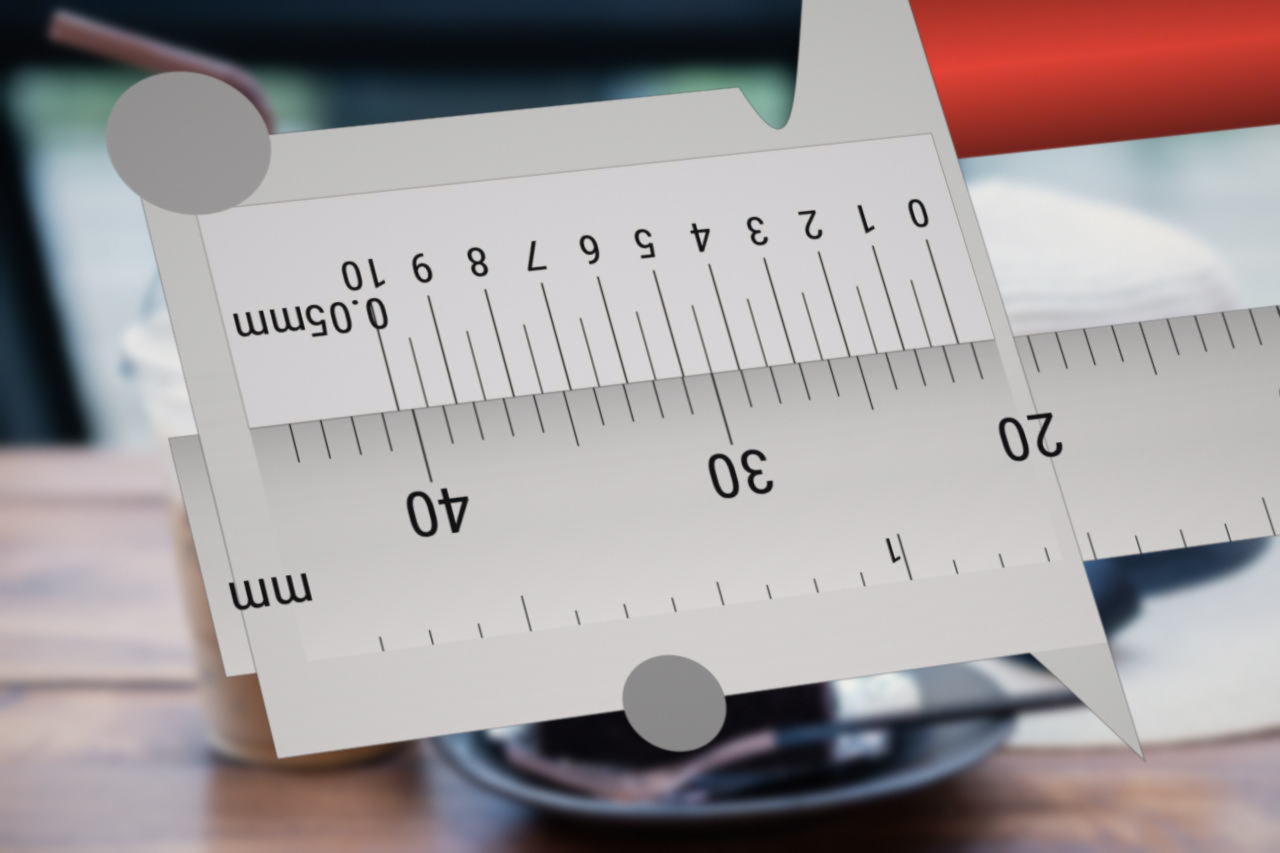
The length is value=21.45 unit=mm
